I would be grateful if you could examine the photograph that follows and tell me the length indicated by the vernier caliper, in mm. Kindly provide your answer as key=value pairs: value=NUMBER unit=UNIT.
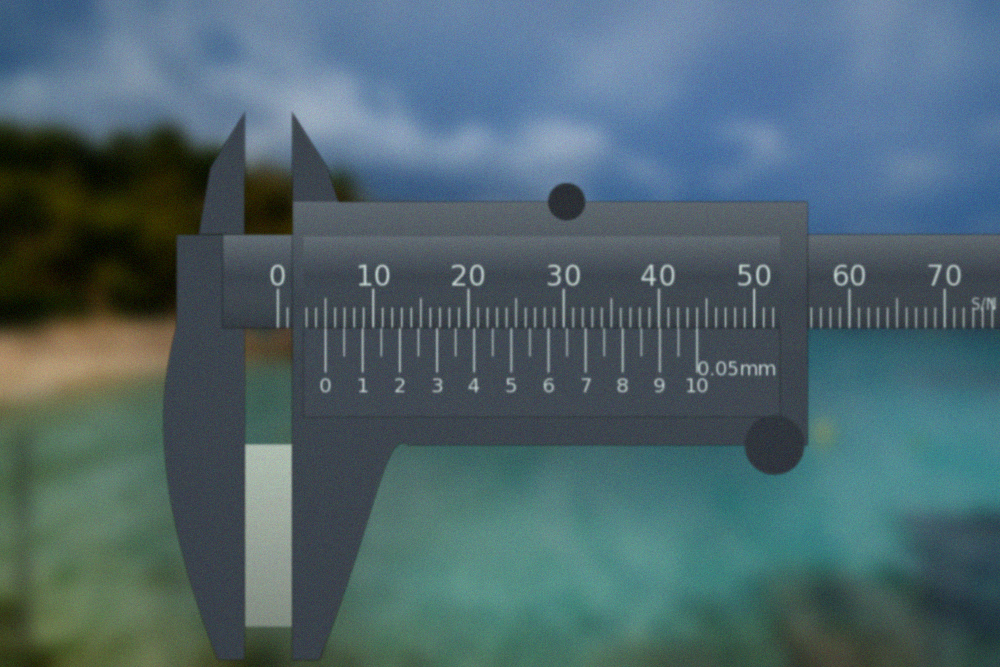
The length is value=5.0 unit=mm
